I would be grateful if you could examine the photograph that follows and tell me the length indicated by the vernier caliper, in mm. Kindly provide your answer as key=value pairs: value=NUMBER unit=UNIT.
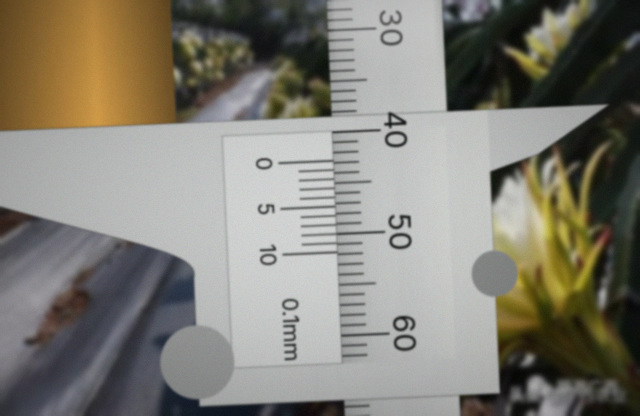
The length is value=42.8 unit=mm
